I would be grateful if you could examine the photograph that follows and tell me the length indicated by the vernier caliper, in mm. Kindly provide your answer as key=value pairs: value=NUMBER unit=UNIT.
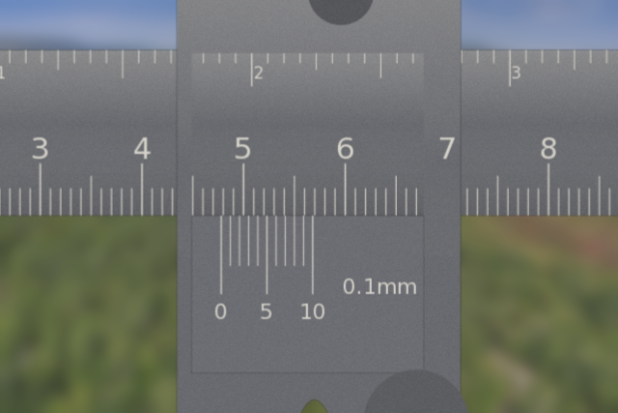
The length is value=47.8 unit=mm
